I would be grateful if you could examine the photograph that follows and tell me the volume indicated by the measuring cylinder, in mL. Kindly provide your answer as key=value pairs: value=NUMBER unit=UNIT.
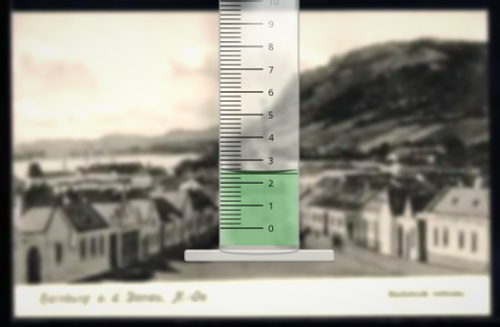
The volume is value=2.4 unit=mL
